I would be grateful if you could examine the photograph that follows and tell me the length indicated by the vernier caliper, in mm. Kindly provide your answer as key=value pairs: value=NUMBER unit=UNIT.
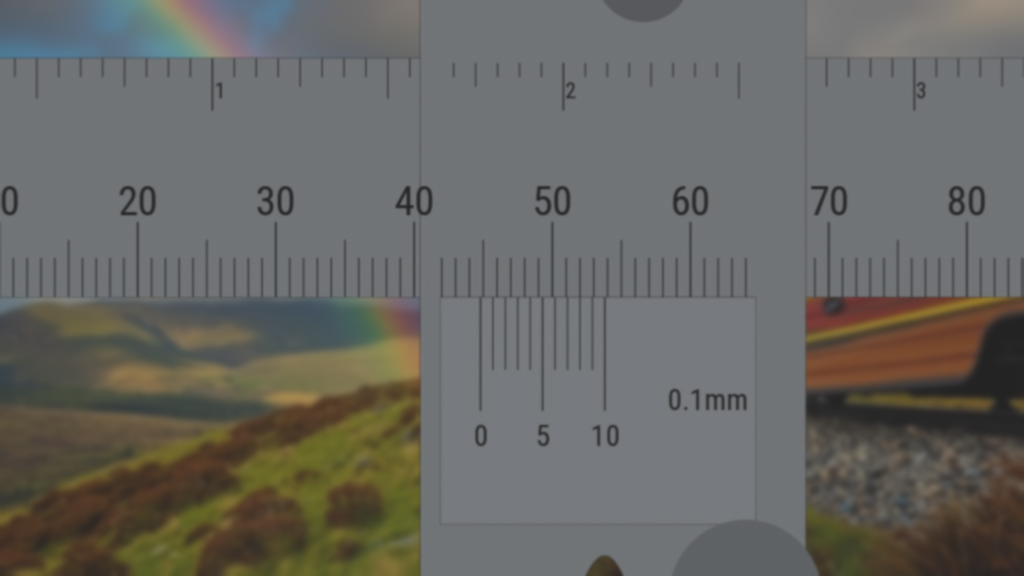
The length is value=44.8 unit=mm
